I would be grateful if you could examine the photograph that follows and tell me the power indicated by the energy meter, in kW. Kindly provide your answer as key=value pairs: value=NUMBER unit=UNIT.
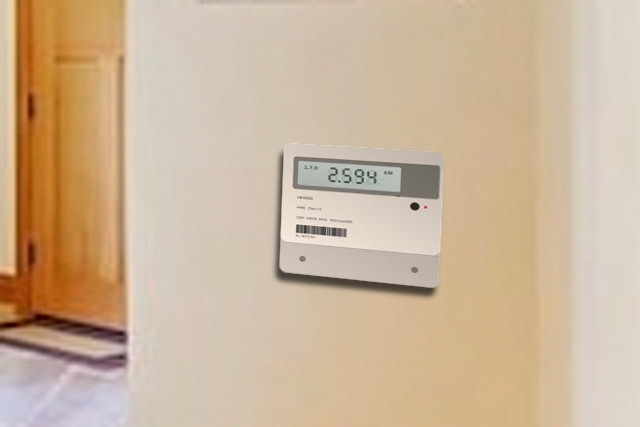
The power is value=2.594 unit=kW
